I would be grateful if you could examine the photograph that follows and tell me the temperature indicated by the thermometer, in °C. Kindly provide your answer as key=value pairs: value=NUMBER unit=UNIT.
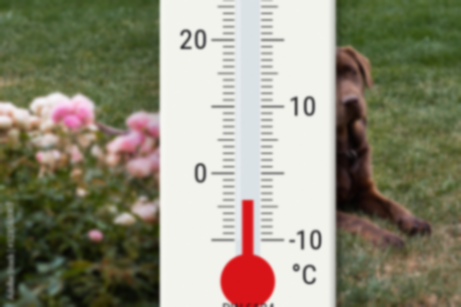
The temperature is value=-4 unit=°C
